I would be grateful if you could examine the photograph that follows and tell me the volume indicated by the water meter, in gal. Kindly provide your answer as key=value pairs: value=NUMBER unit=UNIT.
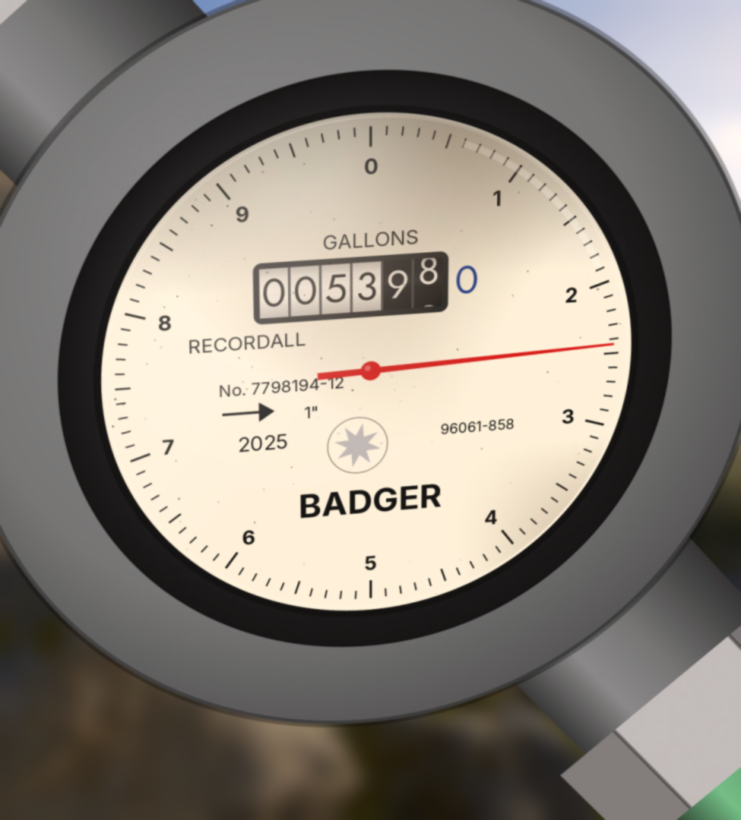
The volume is value=53982.4 unit=gal
